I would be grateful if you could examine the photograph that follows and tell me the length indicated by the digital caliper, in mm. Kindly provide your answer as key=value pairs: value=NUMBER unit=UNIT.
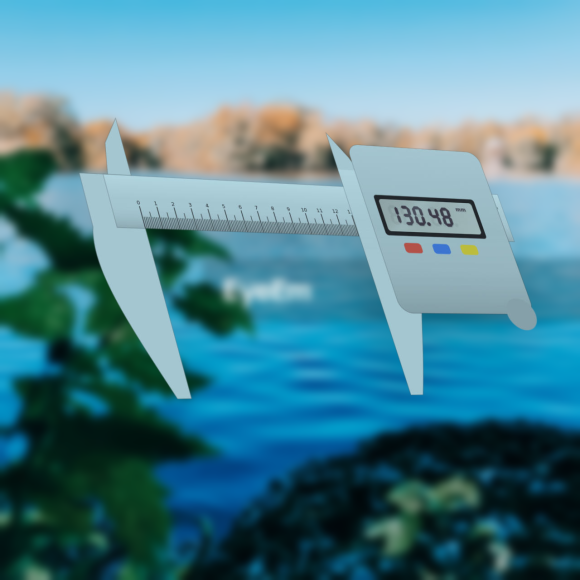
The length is value=130.48 unit=mm
